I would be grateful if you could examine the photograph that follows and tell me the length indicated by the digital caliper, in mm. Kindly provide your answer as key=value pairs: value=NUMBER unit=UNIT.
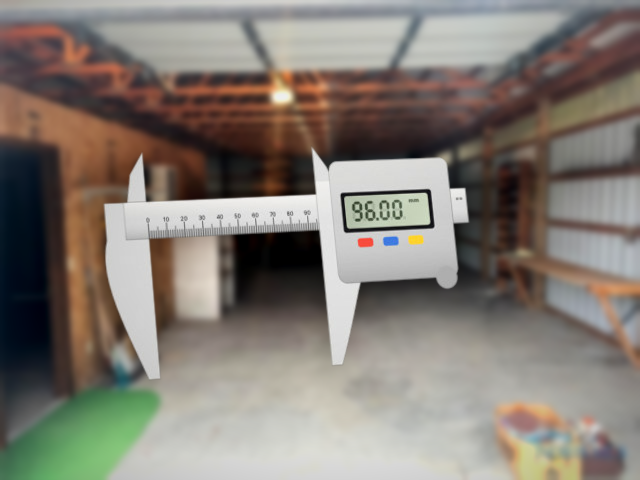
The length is value=96.00 unit=mm
